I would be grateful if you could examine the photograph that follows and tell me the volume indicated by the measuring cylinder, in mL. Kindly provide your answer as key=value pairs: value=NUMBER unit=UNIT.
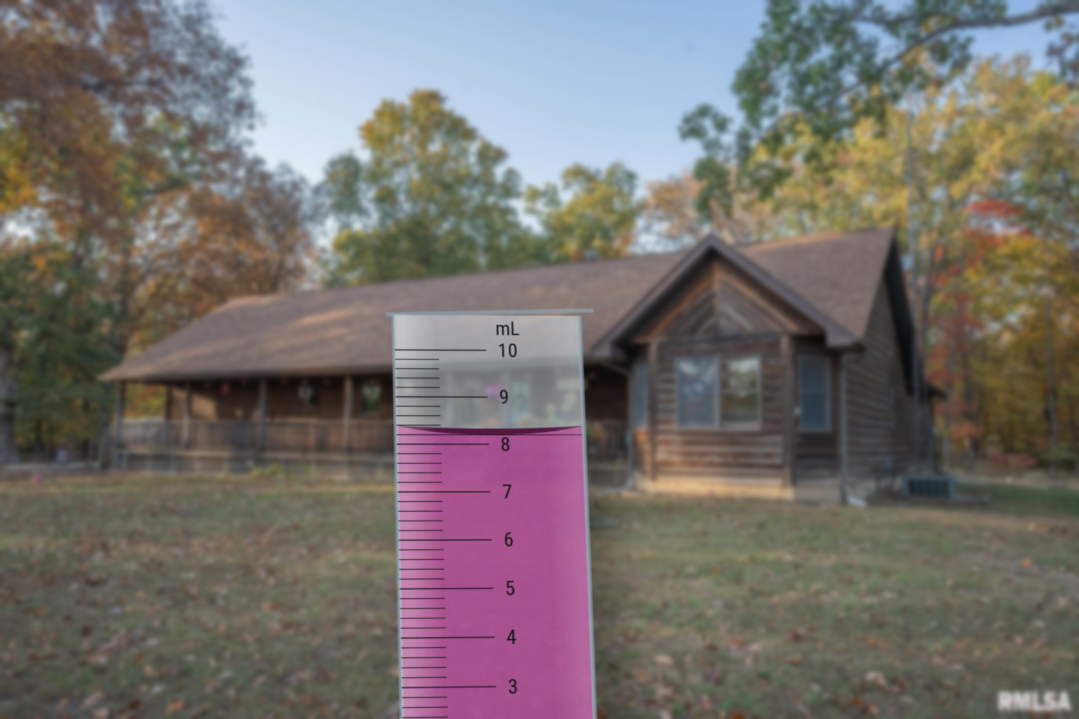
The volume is value=8.2 unit=mL
